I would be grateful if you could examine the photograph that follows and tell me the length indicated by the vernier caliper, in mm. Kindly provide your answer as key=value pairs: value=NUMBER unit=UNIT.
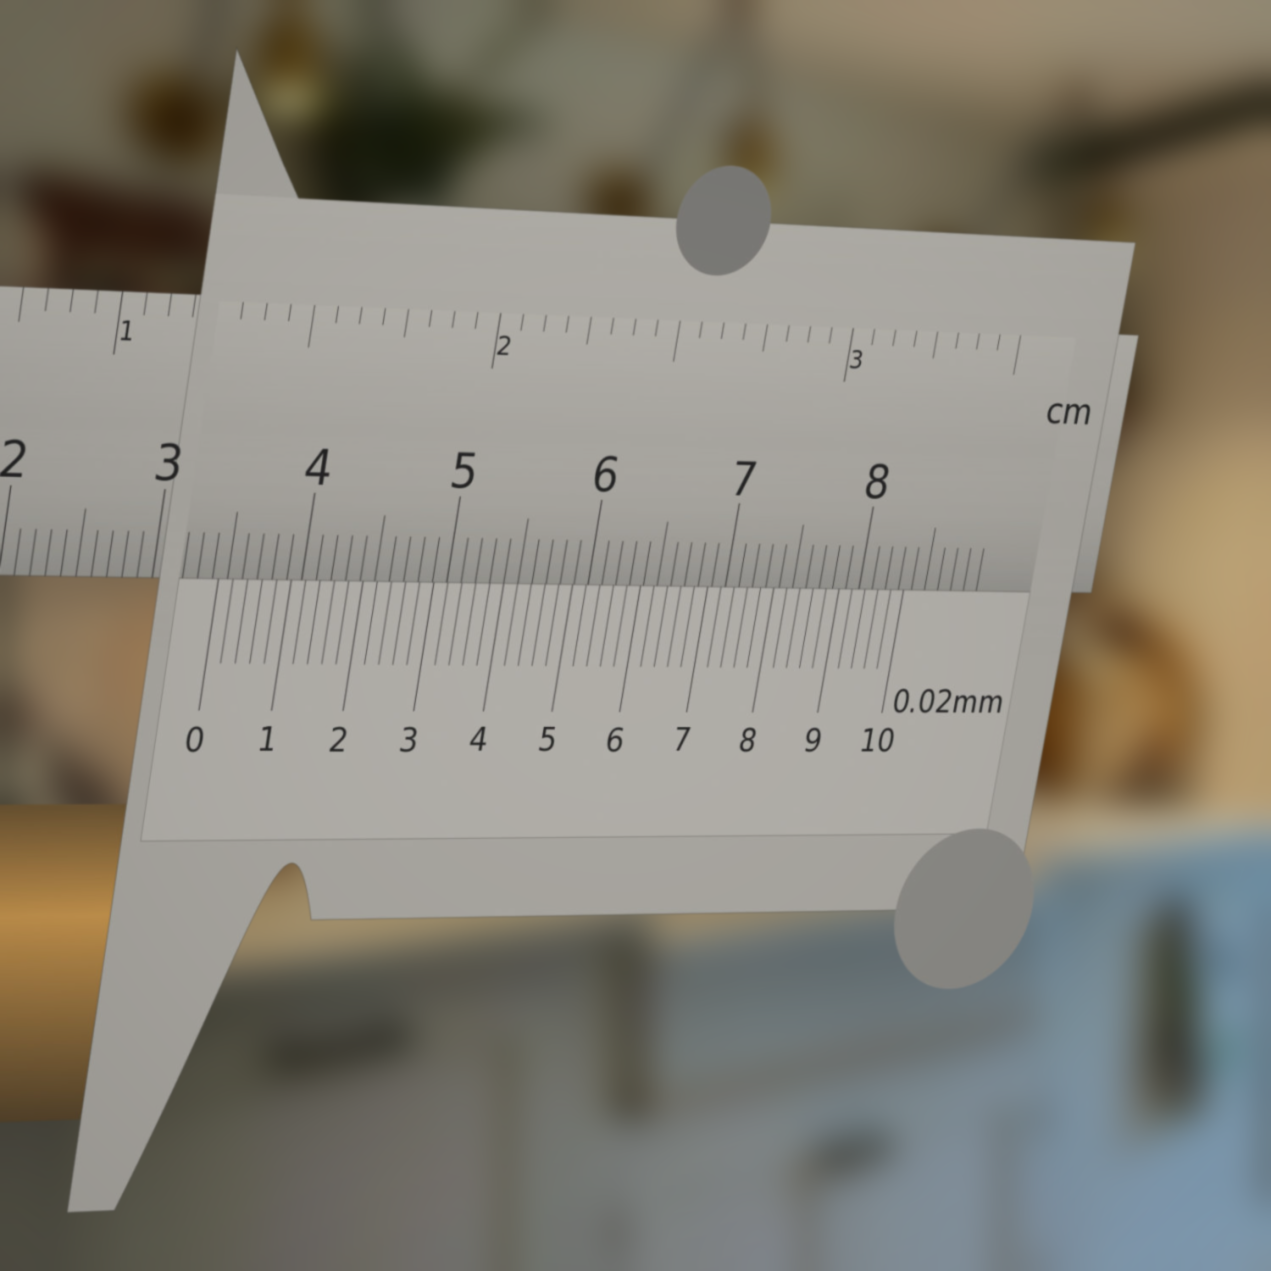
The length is value=34.4 unit=mm
